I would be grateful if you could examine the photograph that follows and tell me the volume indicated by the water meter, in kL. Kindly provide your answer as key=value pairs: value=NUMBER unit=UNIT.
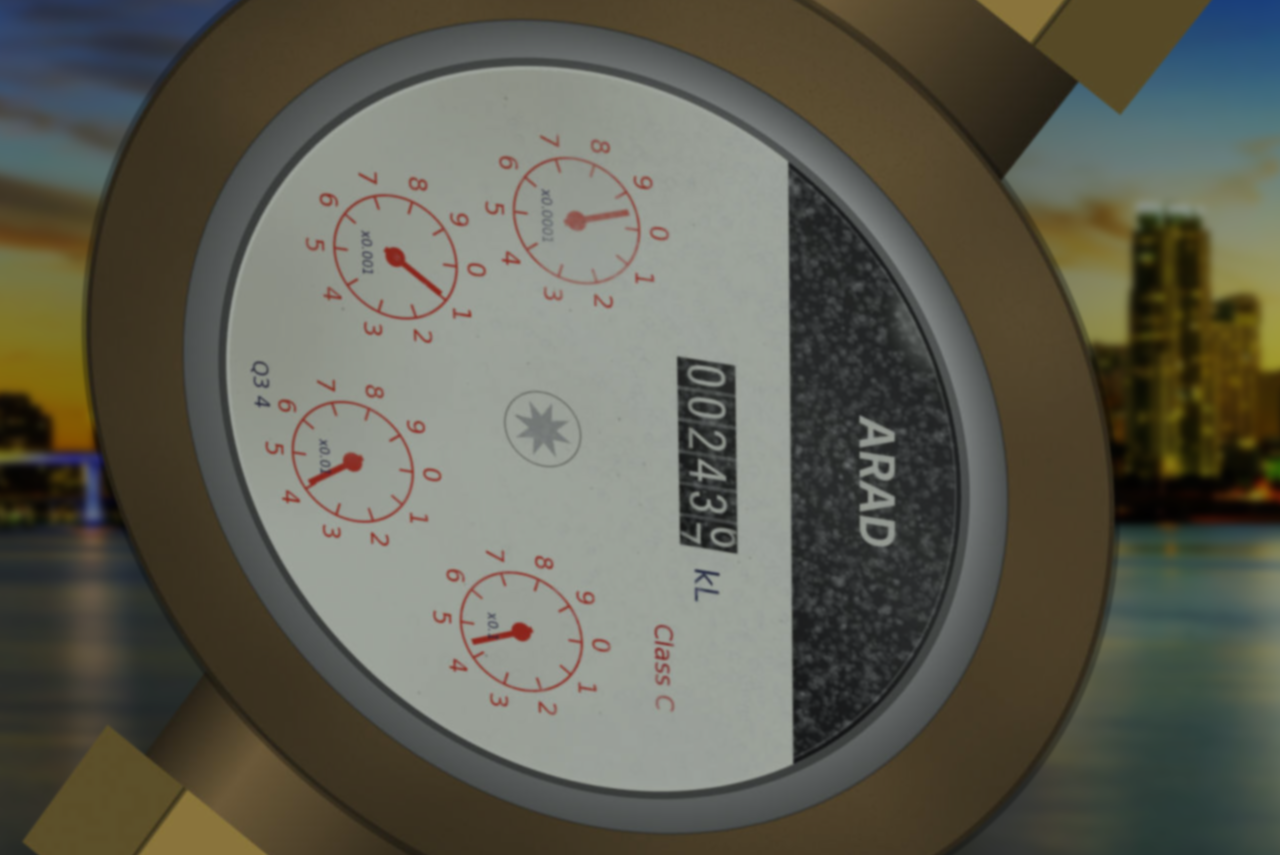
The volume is value=2436.4409 unit=kL
